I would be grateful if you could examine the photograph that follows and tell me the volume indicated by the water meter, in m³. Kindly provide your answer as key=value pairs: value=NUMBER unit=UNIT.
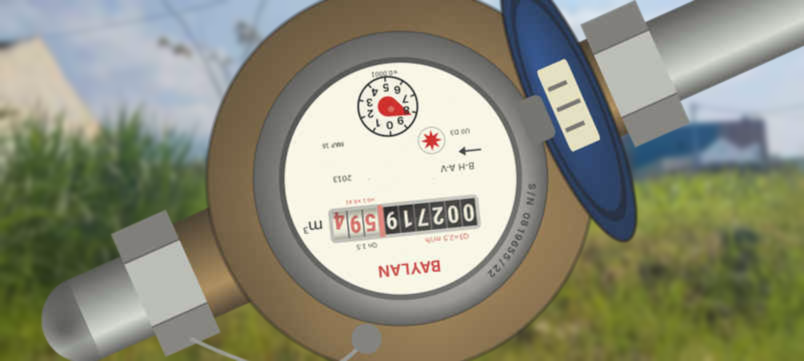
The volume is value=2719.5938 unit=m³
